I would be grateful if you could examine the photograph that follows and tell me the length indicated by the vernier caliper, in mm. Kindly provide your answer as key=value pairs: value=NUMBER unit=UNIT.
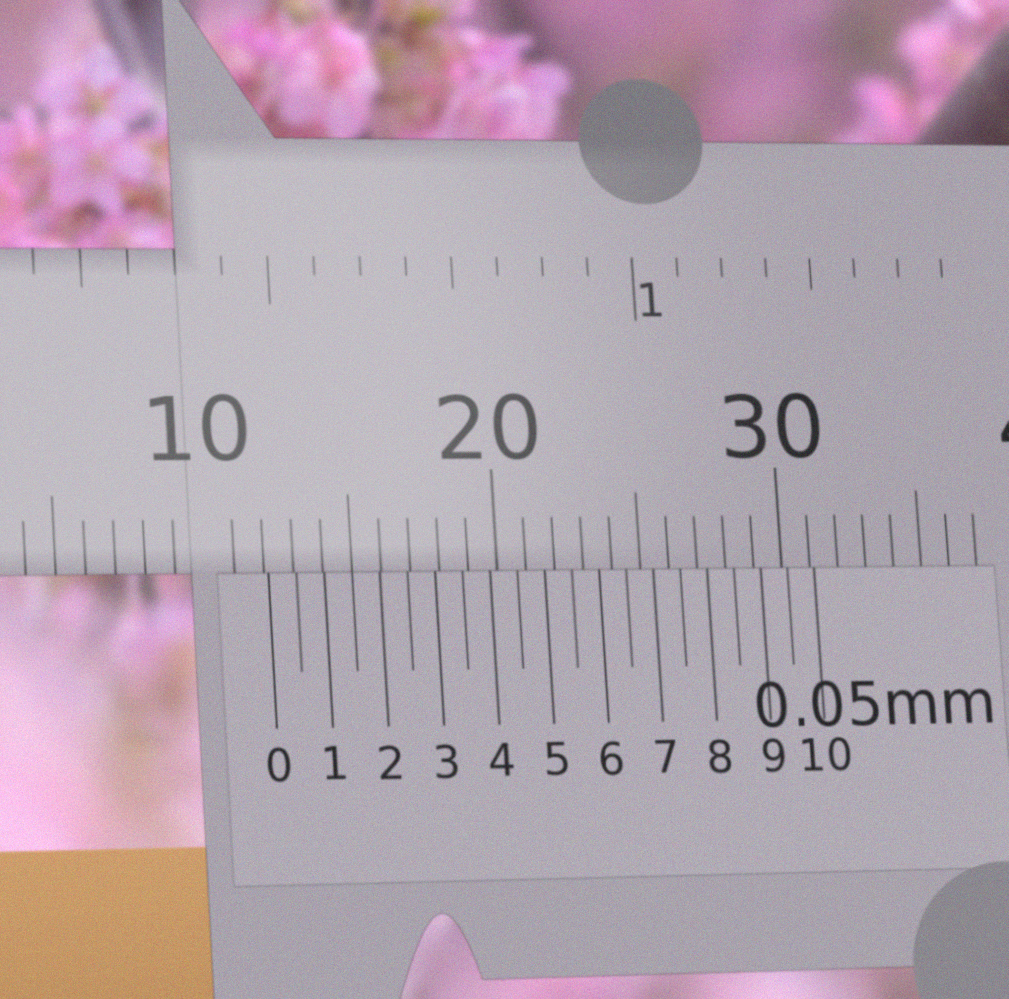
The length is value=12.15 unit=mm
